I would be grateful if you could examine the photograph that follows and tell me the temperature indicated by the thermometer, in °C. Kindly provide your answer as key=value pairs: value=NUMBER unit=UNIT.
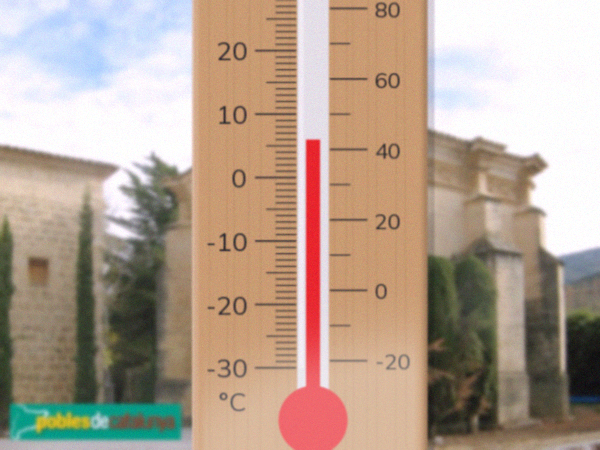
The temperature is value=6 unit=°C
